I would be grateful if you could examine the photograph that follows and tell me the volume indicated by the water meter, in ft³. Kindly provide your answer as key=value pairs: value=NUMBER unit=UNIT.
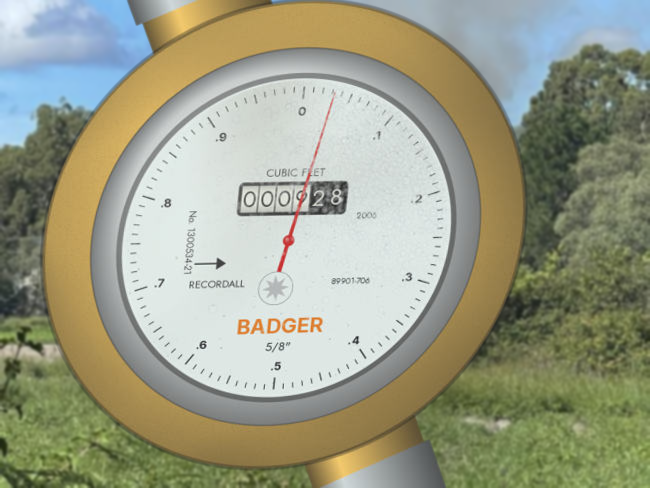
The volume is value=928.03 unit=ft³
